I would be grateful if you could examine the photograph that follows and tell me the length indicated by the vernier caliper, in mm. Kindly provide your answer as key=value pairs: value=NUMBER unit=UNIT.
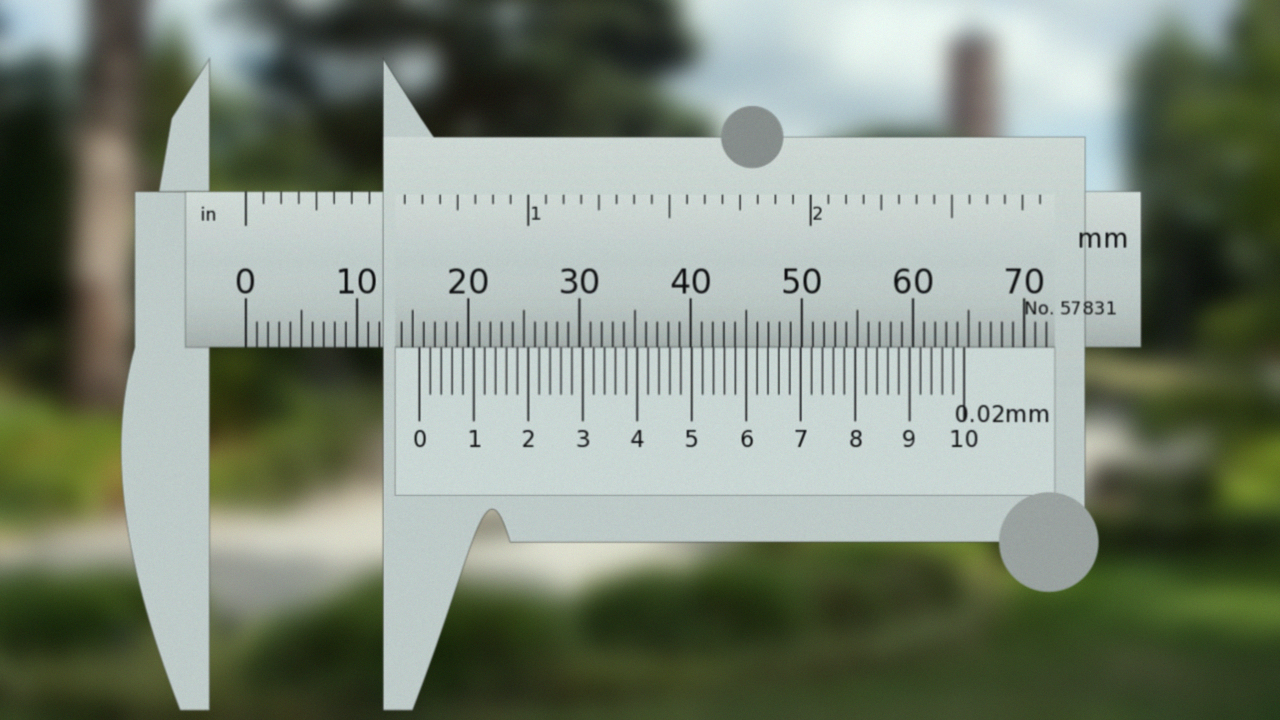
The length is value=15.6 unit=mm
